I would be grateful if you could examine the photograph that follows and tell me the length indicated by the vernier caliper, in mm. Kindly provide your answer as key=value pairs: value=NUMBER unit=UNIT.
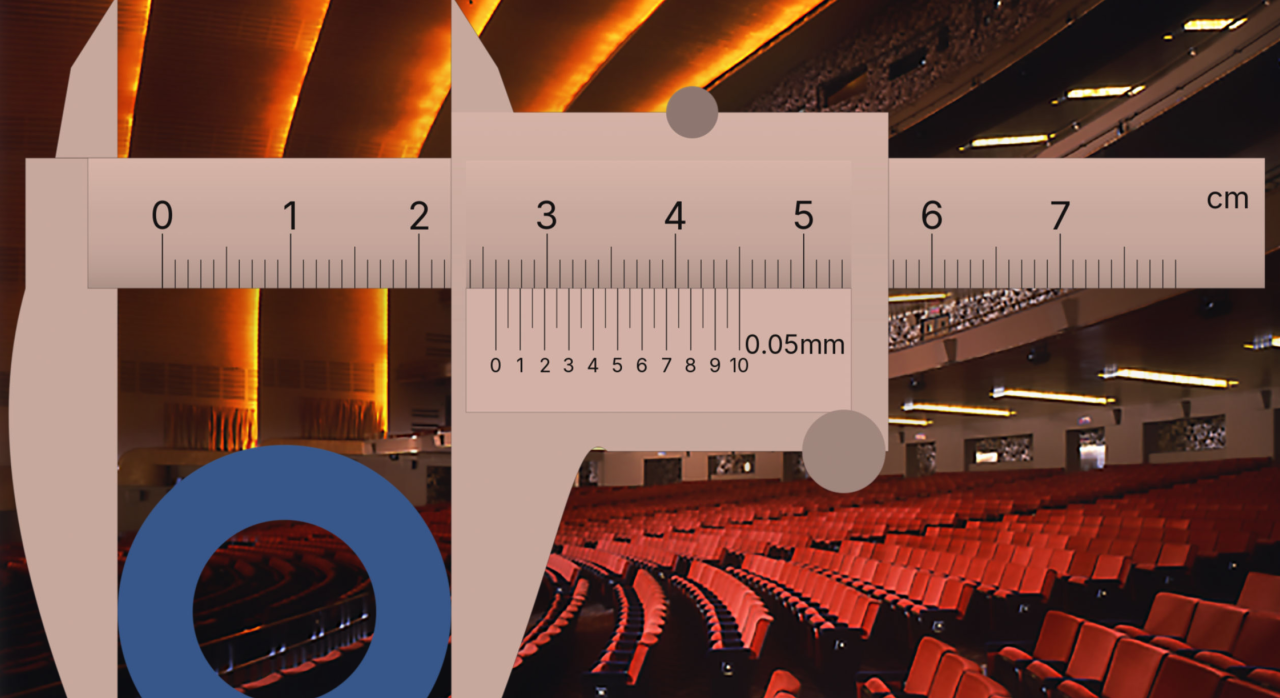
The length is value=26.0 unit=mm
